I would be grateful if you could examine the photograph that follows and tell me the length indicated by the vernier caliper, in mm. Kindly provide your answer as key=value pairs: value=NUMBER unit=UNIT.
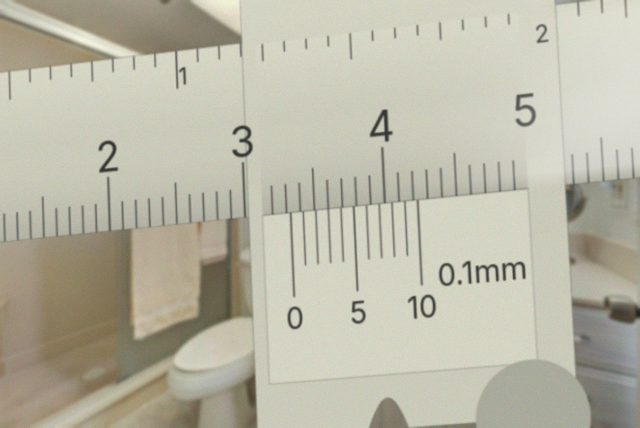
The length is value=33.3 unit=mm
